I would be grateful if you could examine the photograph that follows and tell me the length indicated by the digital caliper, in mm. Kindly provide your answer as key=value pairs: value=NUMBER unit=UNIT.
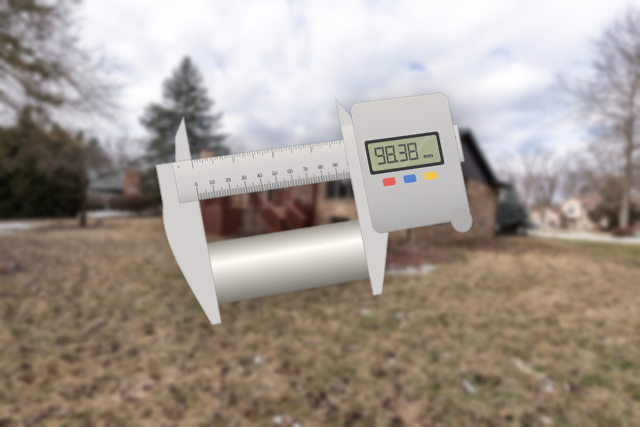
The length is value=98.38 unit=mm
